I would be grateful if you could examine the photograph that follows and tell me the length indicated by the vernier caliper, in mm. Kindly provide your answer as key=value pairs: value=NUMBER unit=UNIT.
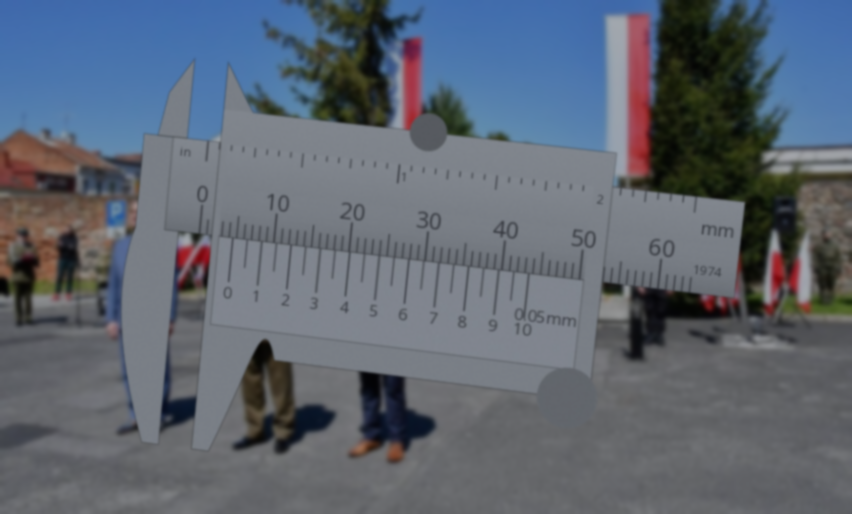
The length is value=4.5 unit=mm
